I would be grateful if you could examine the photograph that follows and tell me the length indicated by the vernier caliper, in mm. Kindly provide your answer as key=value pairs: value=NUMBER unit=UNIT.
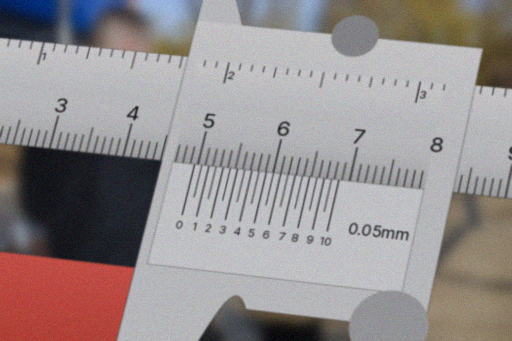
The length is value=49.6 unit=mm
